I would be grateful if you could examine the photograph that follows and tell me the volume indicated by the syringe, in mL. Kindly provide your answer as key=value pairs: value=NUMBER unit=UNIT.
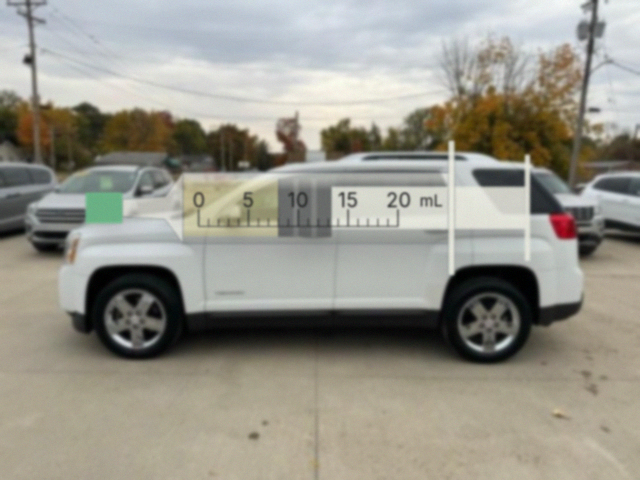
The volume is value=8 unit=mL
